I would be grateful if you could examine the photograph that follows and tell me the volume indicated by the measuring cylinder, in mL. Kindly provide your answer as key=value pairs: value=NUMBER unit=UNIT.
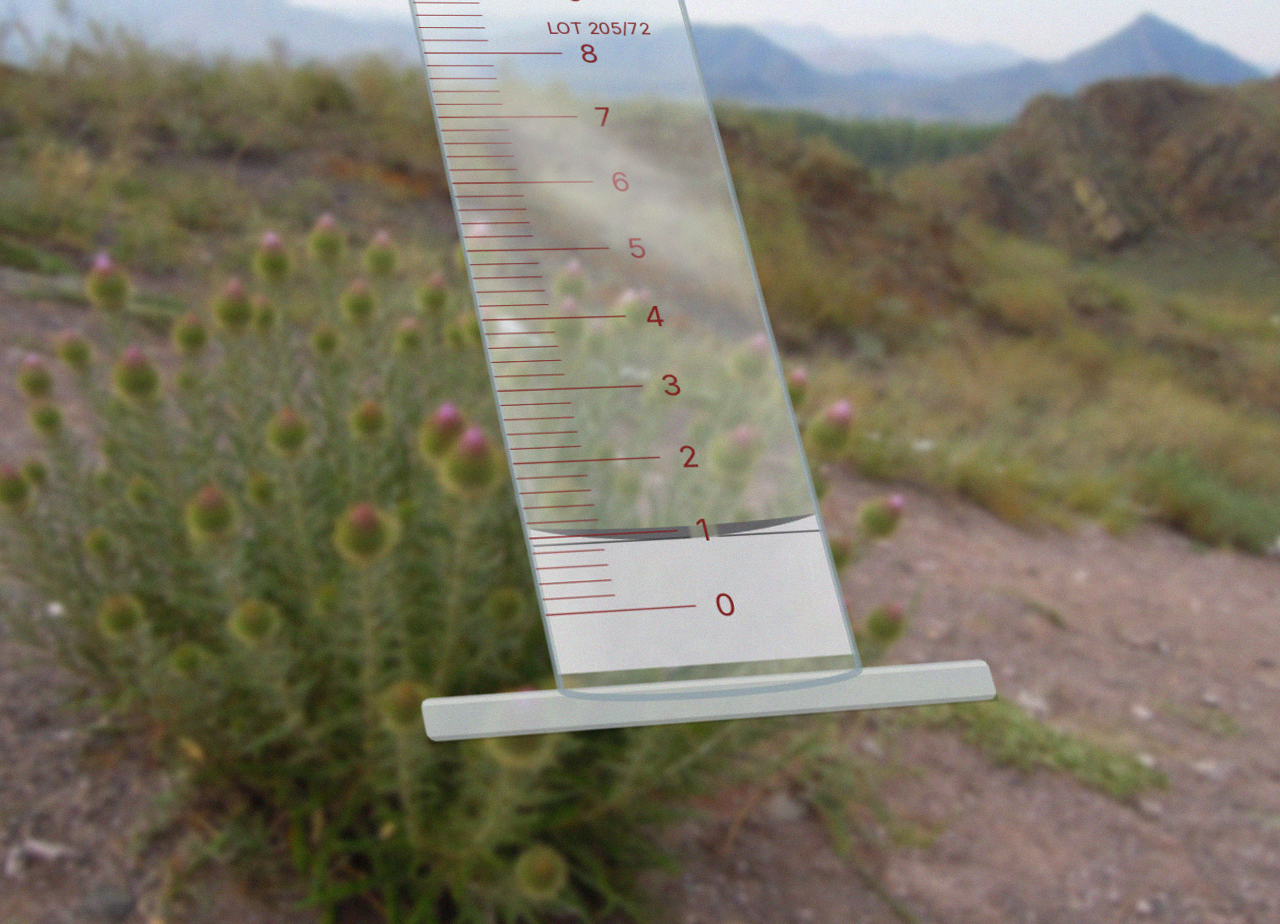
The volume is value=0.9 unit=mL
